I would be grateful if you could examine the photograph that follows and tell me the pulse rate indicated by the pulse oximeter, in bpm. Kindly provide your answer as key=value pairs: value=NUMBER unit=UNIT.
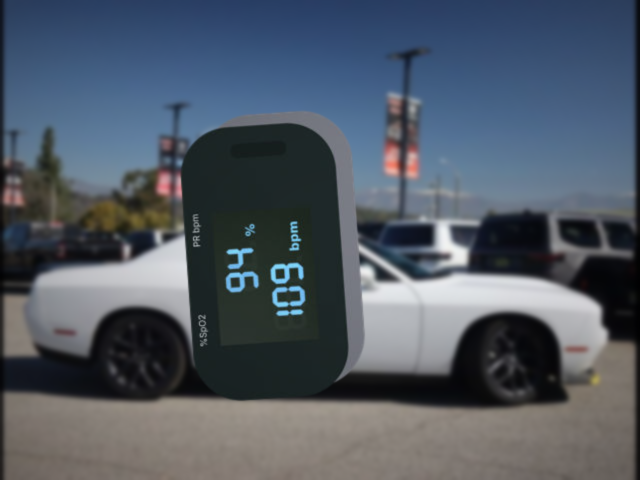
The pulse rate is value=109 unit=bpm
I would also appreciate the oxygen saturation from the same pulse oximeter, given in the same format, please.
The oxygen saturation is value=94 unit=%
